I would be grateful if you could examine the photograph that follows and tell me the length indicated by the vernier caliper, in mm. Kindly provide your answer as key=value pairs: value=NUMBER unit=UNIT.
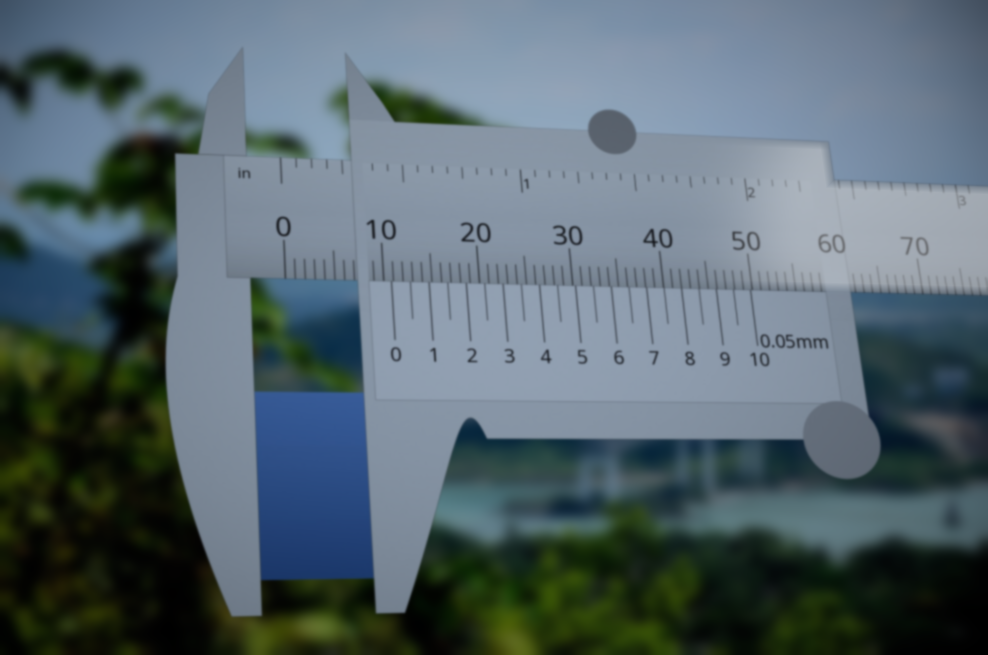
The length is value=10.8 unit=mm
